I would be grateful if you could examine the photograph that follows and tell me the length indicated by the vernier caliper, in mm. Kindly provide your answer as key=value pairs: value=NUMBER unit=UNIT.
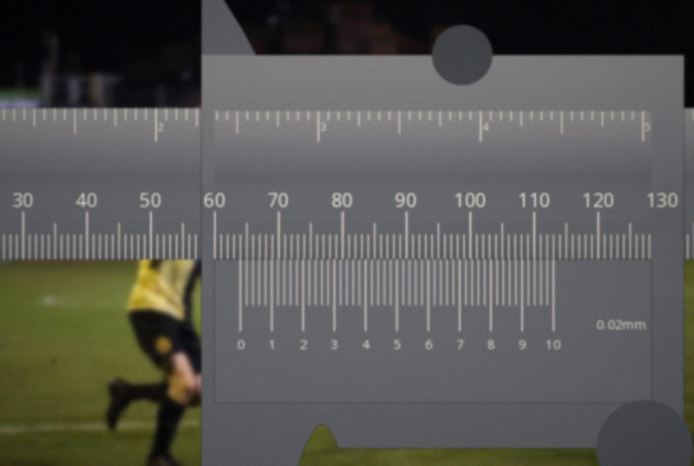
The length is value=64.0 unit=mm
